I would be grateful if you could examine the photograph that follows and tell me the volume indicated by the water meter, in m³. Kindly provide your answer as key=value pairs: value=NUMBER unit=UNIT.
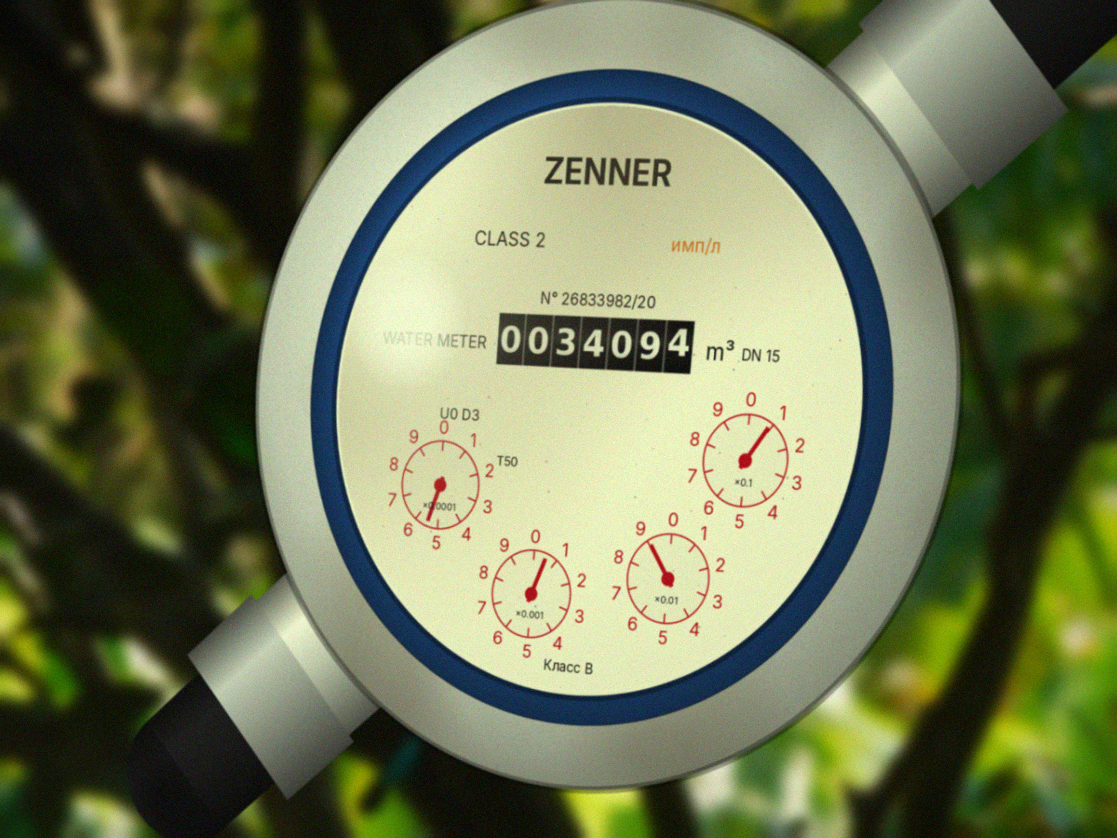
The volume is value=34094.0905 unit=m³
